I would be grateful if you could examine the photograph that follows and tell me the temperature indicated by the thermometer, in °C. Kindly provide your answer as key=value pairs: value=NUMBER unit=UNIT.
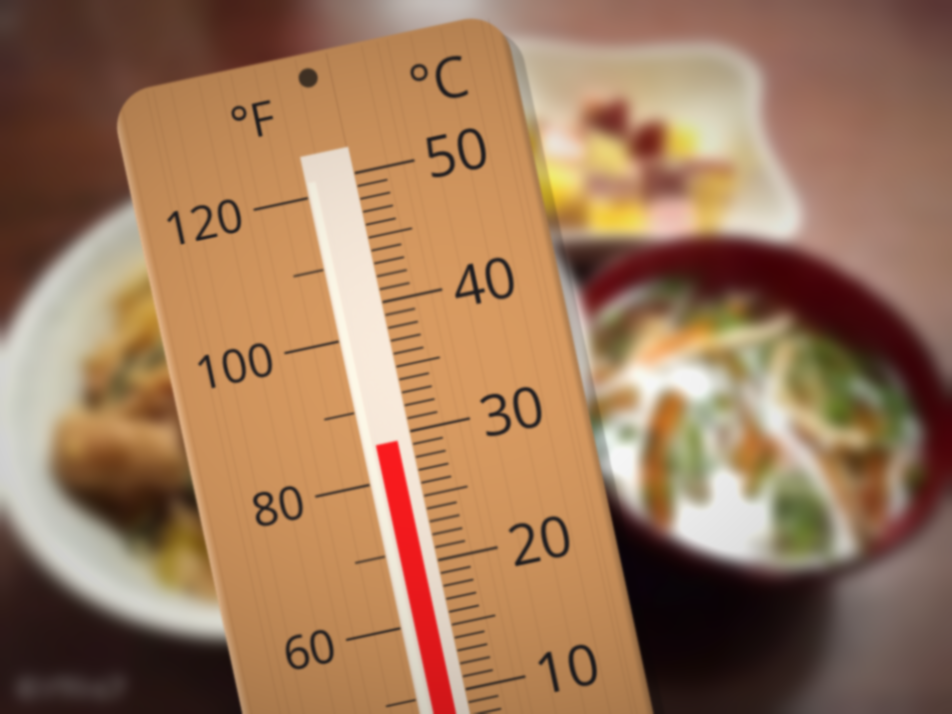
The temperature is value=29.5 unit=°C
